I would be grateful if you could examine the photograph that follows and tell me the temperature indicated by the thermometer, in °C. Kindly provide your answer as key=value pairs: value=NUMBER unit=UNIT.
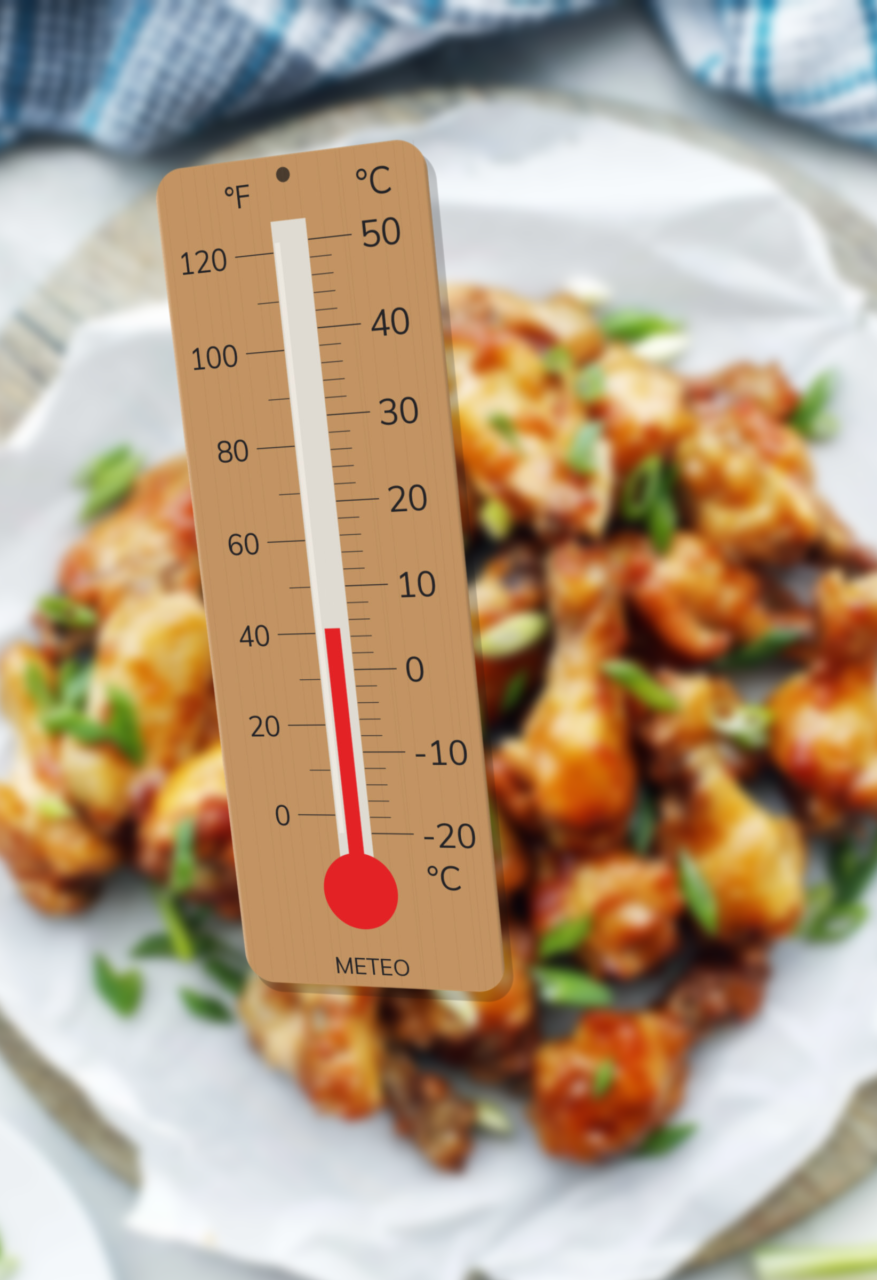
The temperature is value=5 unit=°C
